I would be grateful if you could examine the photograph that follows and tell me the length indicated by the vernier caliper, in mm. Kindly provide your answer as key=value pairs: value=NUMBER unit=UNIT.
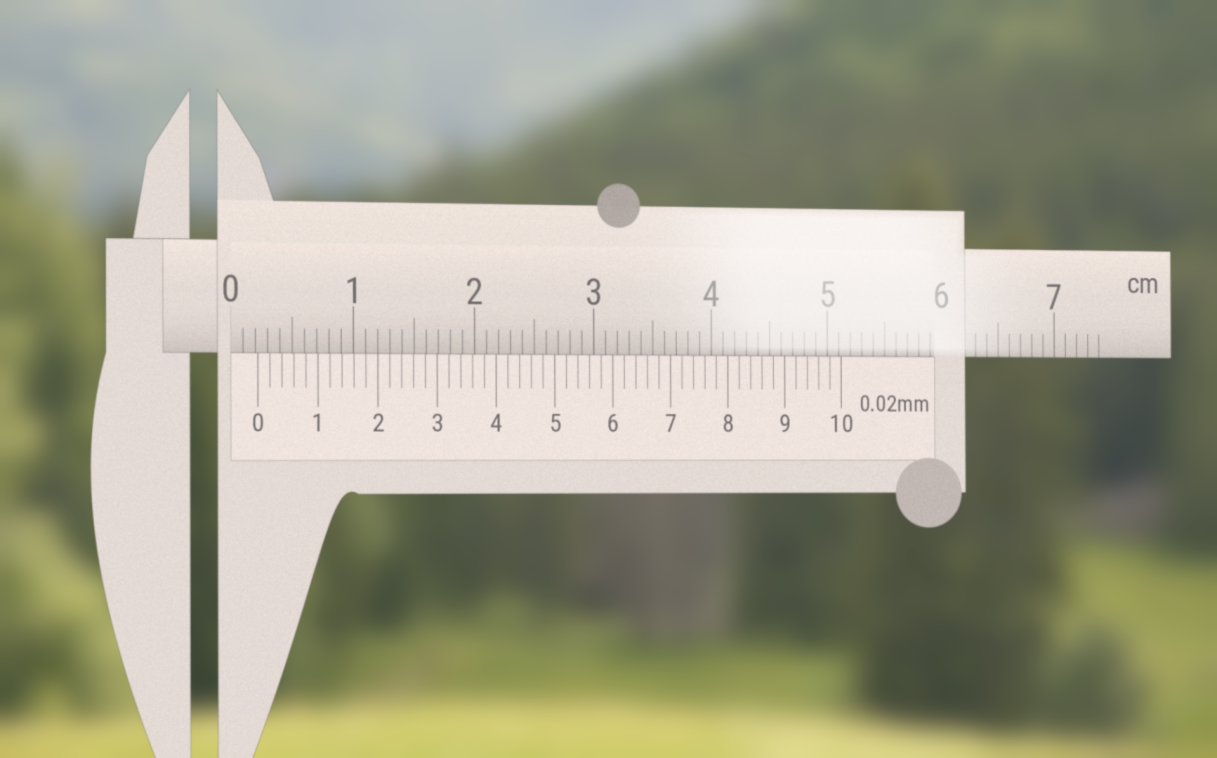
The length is value=2.2 unit=mm
